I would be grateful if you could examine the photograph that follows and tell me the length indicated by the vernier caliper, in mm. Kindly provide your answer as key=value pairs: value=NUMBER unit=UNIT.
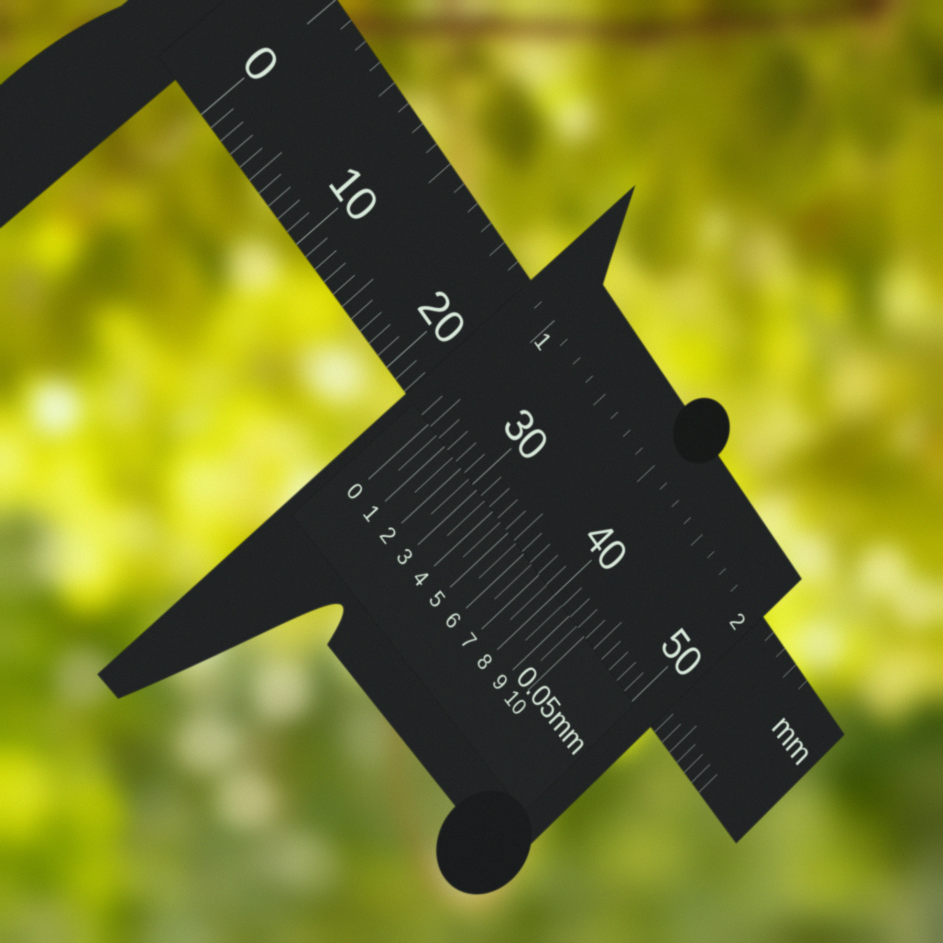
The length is value=24.8 unit=mm
